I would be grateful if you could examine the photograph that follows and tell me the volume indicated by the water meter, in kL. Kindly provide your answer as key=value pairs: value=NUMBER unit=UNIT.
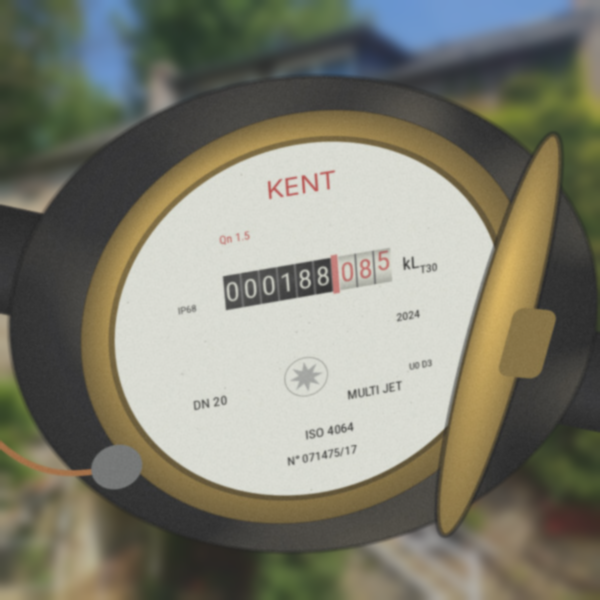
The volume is value=188.085 unit=kL
